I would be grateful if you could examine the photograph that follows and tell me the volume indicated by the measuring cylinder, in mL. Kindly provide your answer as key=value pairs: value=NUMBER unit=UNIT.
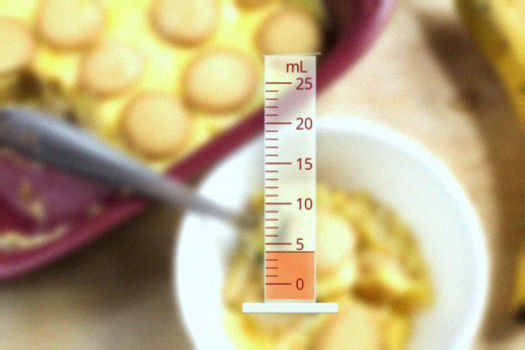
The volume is value=4 unit=mL
